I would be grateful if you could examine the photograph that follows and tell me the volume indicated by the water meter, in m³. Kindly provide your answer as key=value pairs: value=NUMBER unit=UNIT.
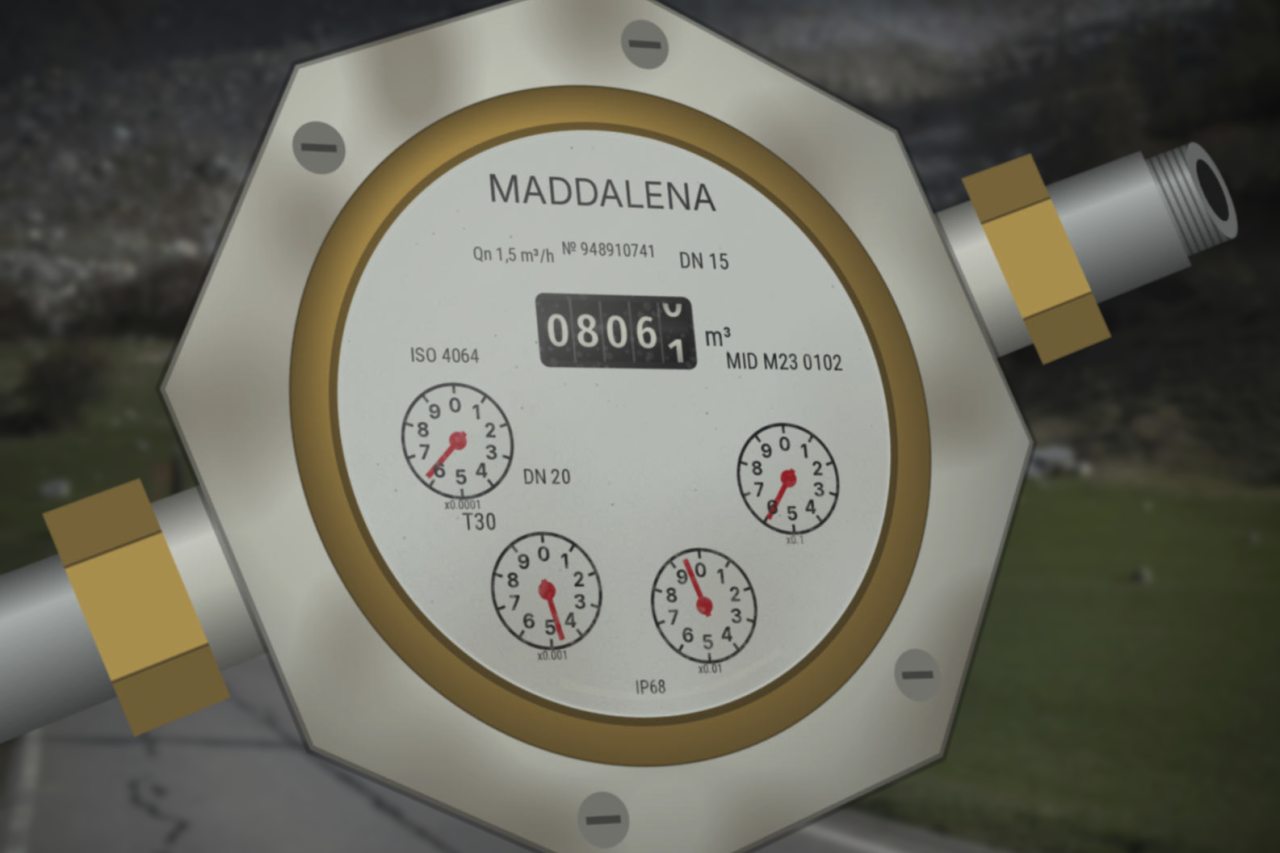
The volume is value=8060.5946 unit=m³
